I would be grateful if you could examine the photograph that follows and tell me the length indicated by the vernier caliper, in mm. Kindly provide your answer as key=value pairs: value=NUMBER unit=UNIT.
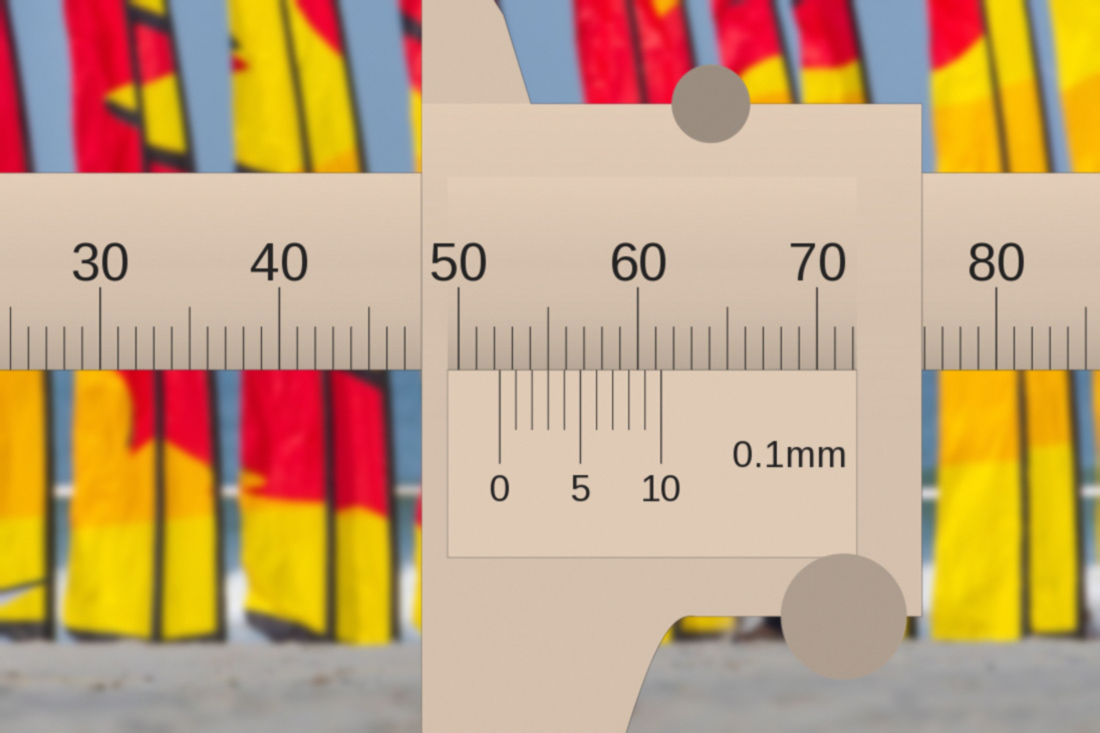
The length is value=52.3 unit=mm
